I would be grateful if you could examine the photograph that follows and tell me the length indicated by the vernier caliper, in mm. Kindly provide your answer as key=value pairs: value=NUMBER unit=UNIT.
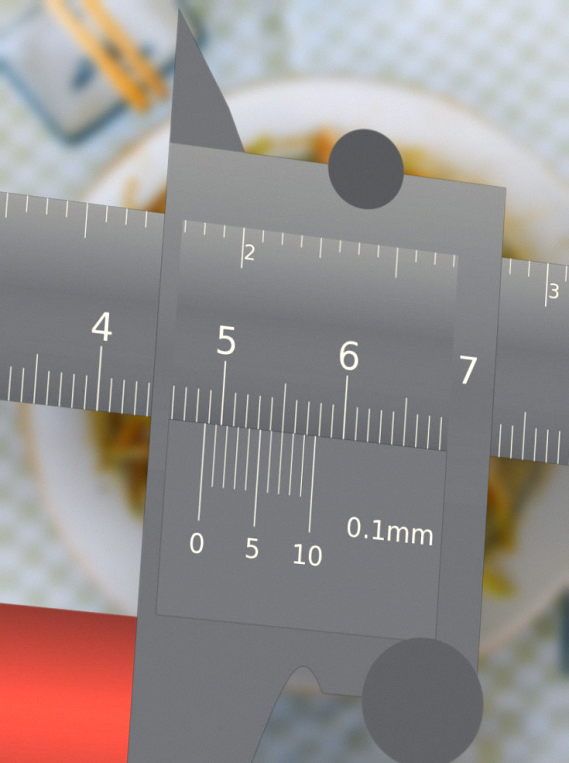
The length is value=48.7 unit=mm
